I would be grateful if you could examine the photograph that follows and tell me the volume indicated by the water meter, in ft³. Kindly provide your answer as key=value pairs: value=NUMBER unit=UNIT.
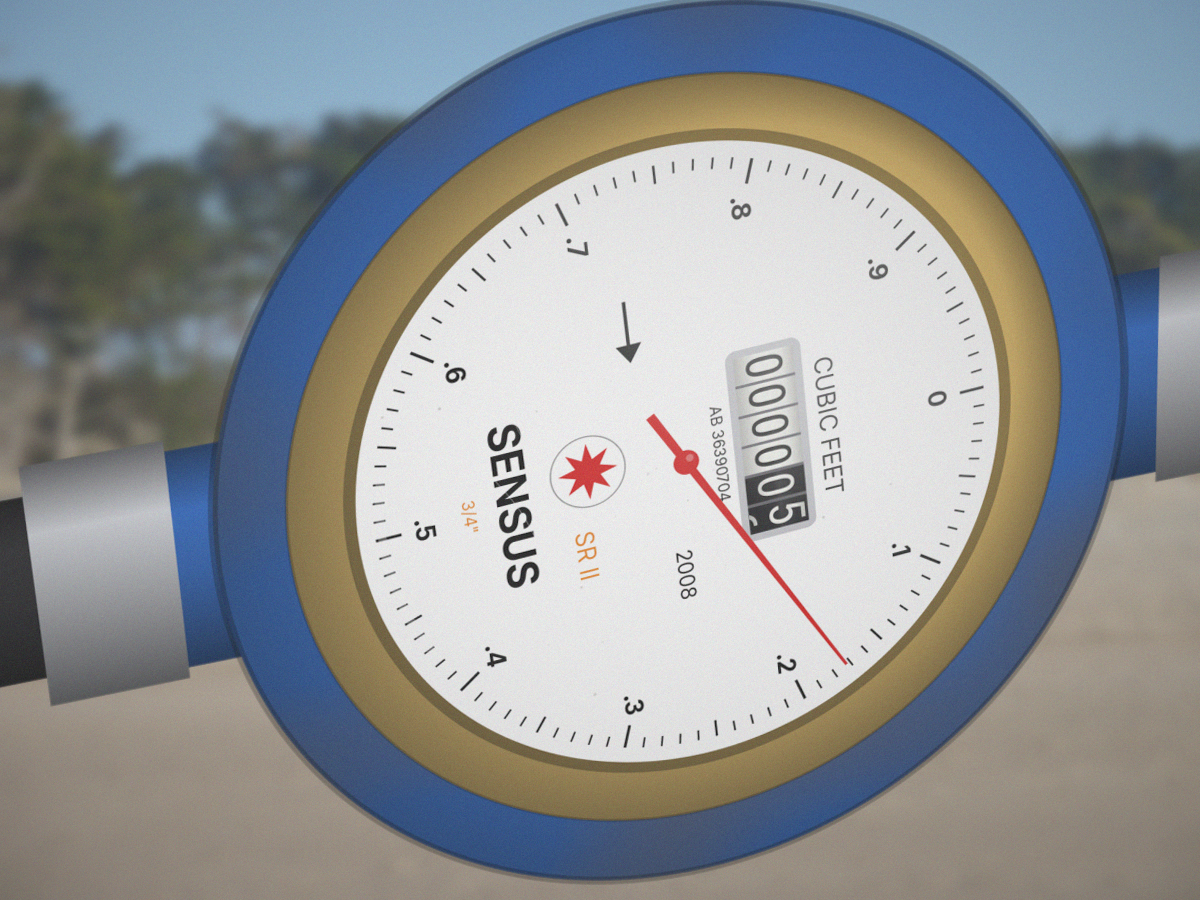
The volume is value=5.17 unit=ft³
